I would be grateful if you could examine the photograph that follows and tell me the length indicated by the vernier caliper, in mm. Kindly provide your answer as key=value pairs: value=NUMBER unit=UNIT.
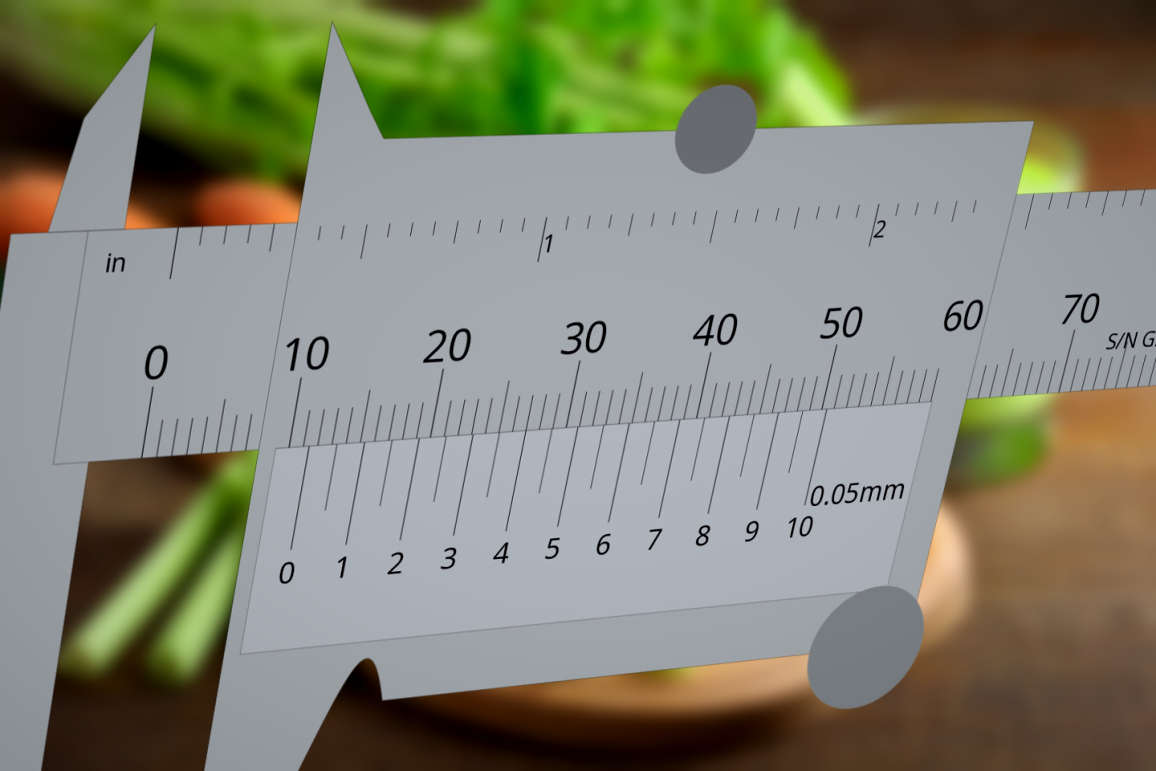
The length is value=11.4 unit=mm
